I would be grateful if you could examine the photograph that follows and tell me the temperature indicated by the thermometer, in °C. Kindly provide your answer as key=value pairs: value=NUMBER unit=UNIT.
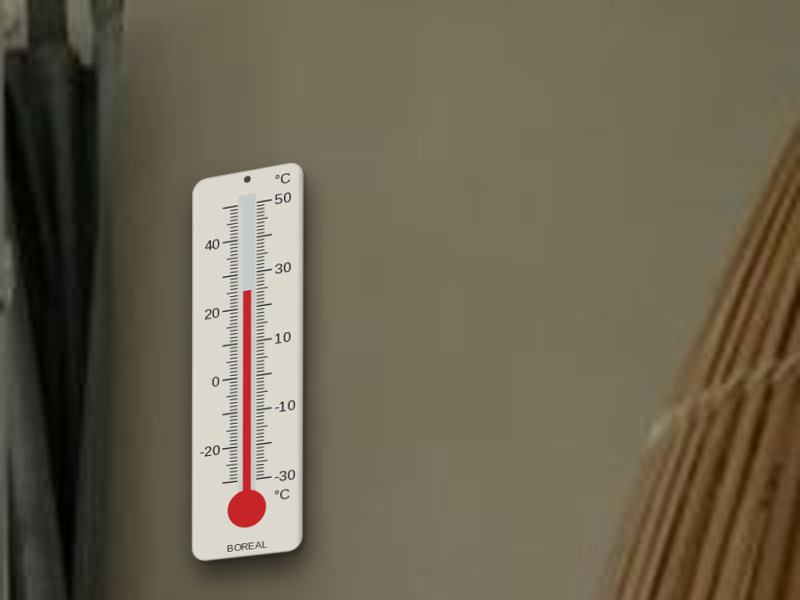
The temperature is value=25 unit=°C
